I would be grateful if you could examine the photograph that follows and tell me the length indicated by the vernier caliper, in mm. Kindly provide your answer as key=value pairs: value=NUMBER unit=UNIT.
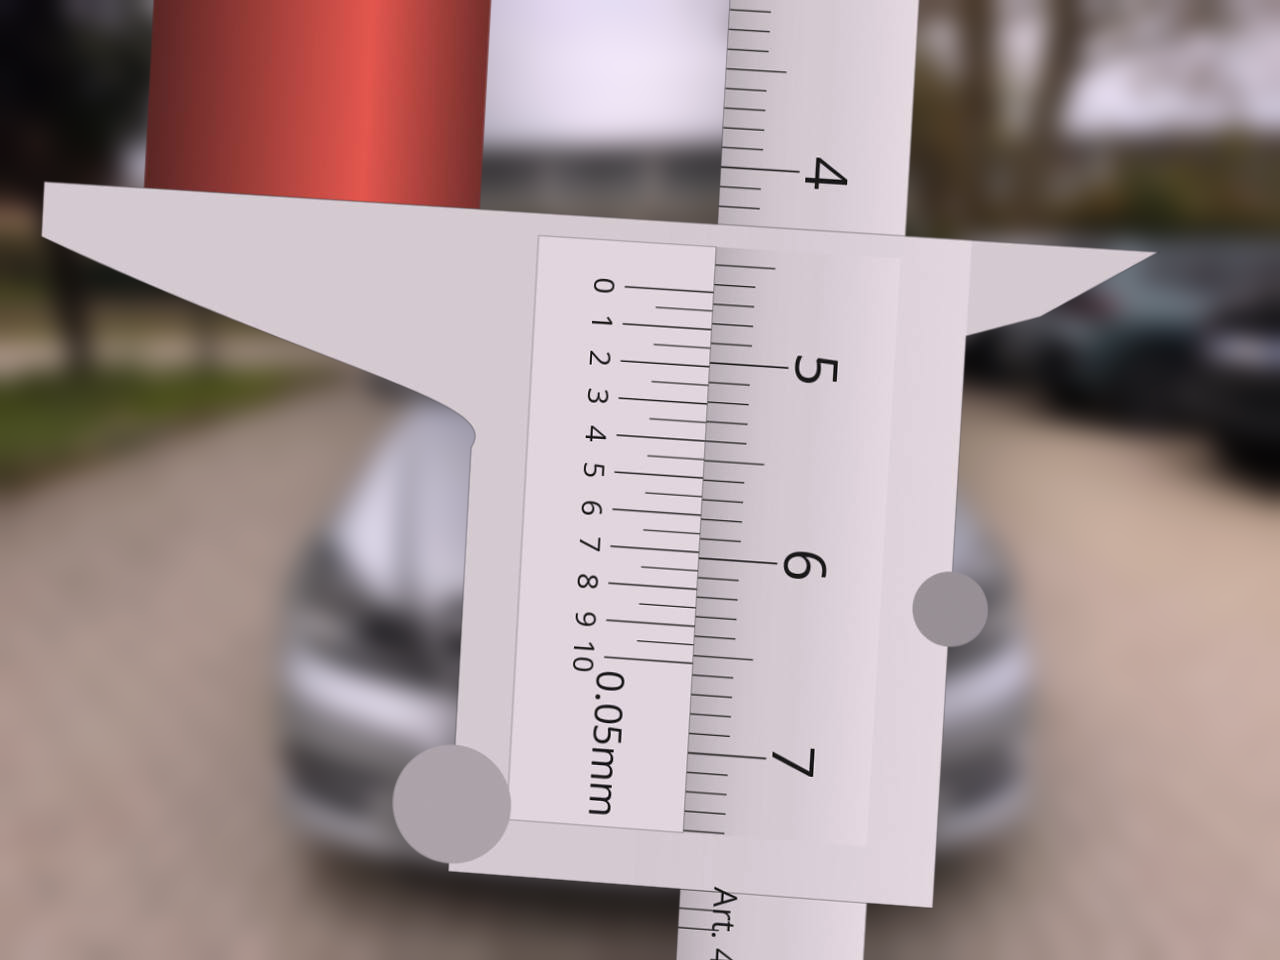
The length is value=46.4 unit=mm
